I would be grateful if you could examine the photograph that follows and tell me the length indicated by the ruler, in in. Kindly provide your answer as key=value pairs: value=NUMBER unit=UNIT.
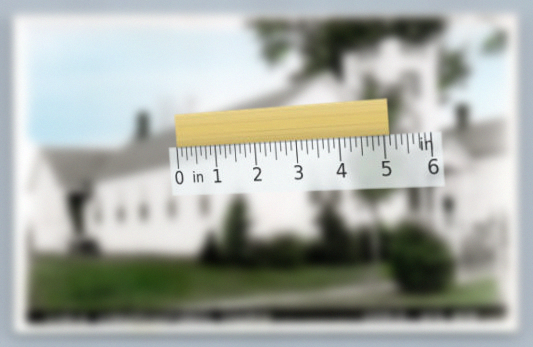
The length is value=5.125 unit=in
